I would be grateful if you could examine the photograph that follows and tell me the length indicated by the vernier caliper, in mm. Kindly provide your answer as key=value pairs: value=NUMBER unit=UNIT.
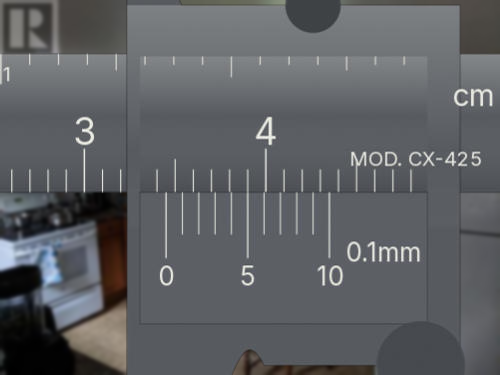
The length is value=34.5 unit=mm
